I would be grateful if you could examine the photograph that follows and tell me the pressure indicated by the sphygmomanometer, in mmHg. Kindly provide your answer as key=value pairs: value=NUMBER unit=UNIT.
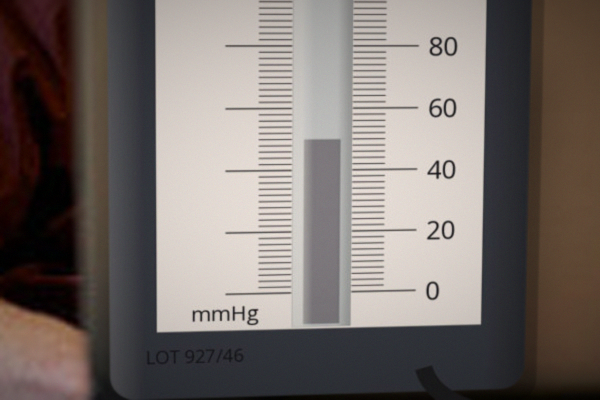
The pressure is value=50 unit=mmHg
